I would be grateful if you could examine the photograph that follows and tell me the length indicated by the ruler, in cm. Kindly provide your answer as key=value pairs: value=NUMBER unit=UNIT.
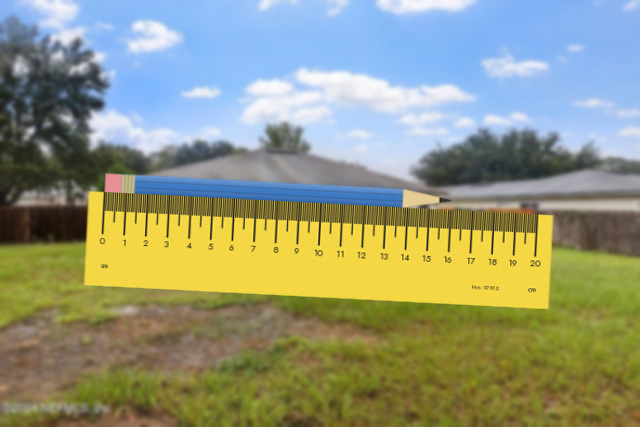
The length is value=16 unit=cm
